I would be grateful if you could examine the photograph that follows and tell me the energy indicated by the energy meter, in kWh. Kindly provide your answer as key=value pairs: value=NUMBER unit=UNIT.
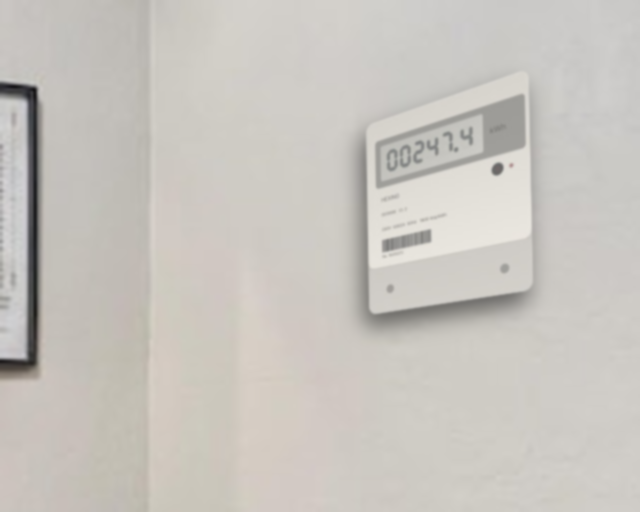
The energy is value=247.4 unit=kWh
